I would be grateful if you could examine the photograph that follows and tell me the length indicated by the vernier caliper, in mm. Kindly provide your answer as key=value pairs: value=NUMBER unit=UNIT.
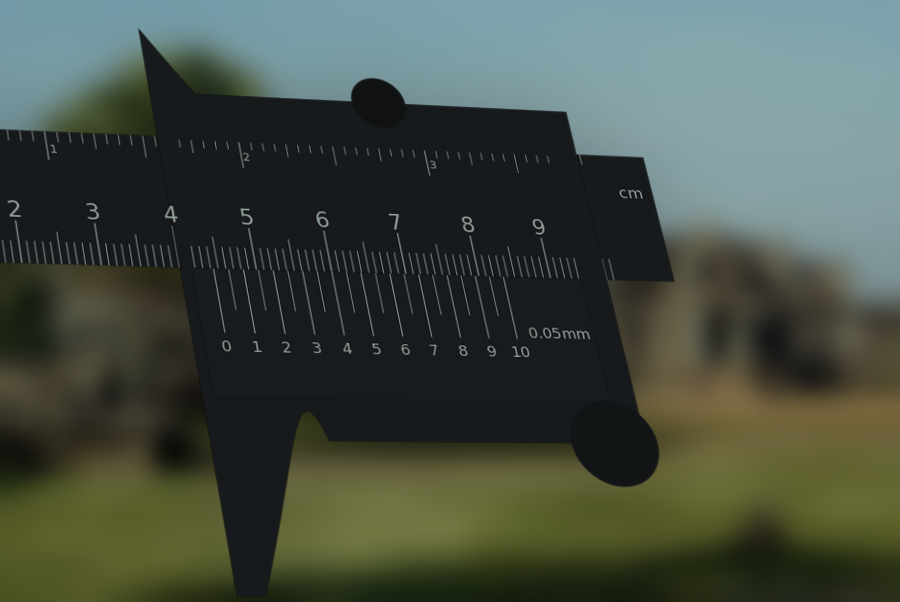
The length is value=44.4 unit=mm
